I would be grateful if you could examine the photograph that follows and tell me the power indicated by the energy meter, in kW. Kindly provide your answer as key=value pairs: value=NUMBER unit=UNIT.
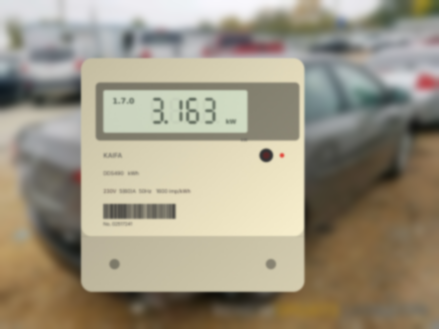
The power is value=3.163 unit=kW
